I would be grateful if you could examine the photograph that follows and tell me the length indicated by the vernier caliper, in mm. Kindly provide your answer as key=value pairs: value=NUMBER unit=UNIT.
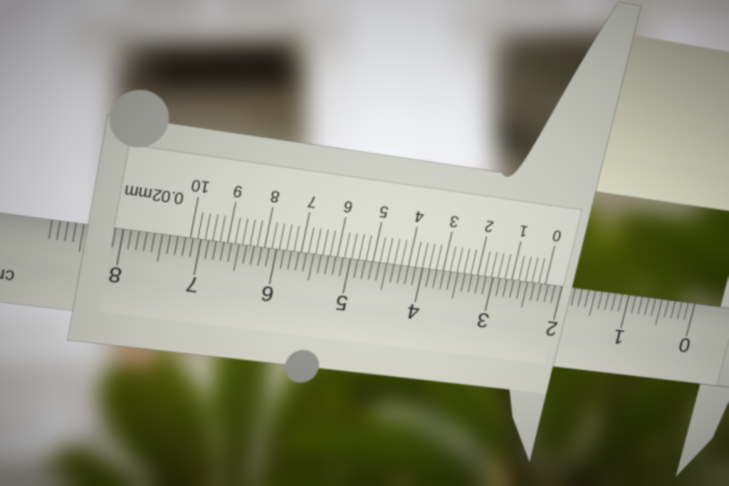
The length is value=22.4 unit=mm
